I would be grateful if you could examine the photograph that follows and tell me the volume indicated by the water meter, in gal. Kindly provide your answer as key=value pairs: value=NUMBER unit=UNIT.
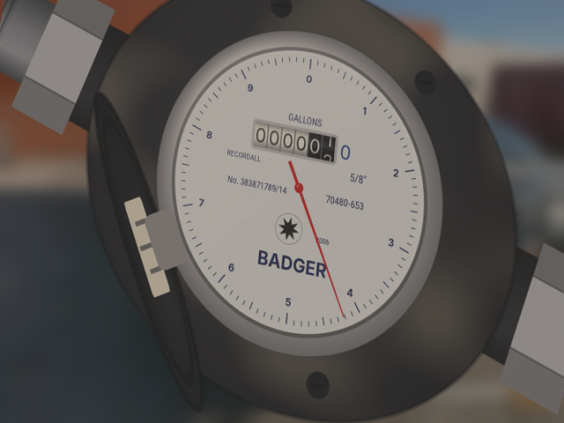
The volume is value=14.2 unit=gal
